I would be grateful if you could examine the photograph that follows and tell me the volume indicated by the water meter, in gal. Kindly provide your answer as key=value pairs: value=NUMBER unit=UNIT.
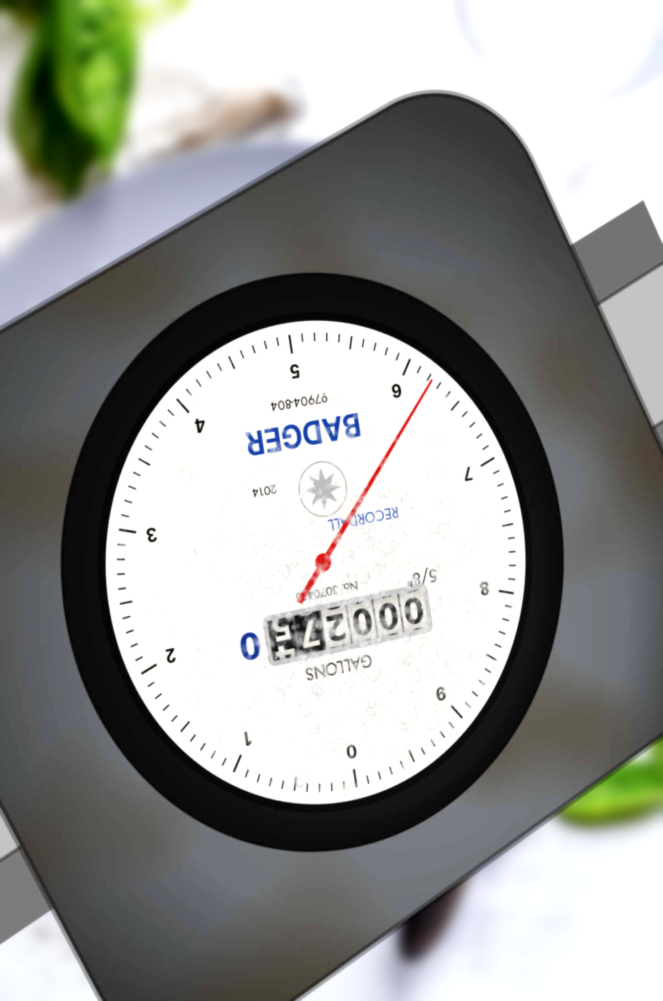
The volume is value=2746.2 unit=gal
